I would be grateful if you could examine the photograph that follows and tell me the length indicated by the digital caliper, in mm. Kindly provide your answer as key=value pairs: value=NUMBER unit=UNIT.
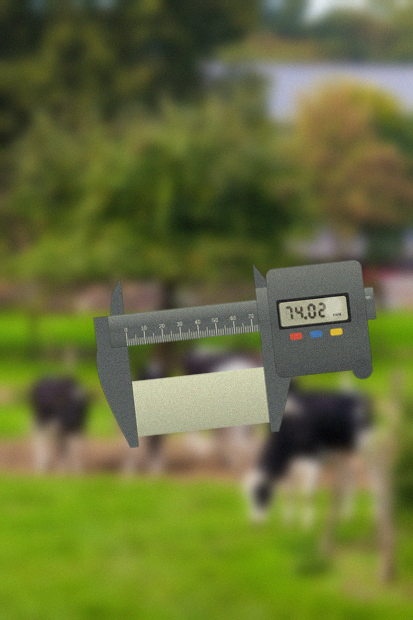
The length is value=74.02 unit=mm
